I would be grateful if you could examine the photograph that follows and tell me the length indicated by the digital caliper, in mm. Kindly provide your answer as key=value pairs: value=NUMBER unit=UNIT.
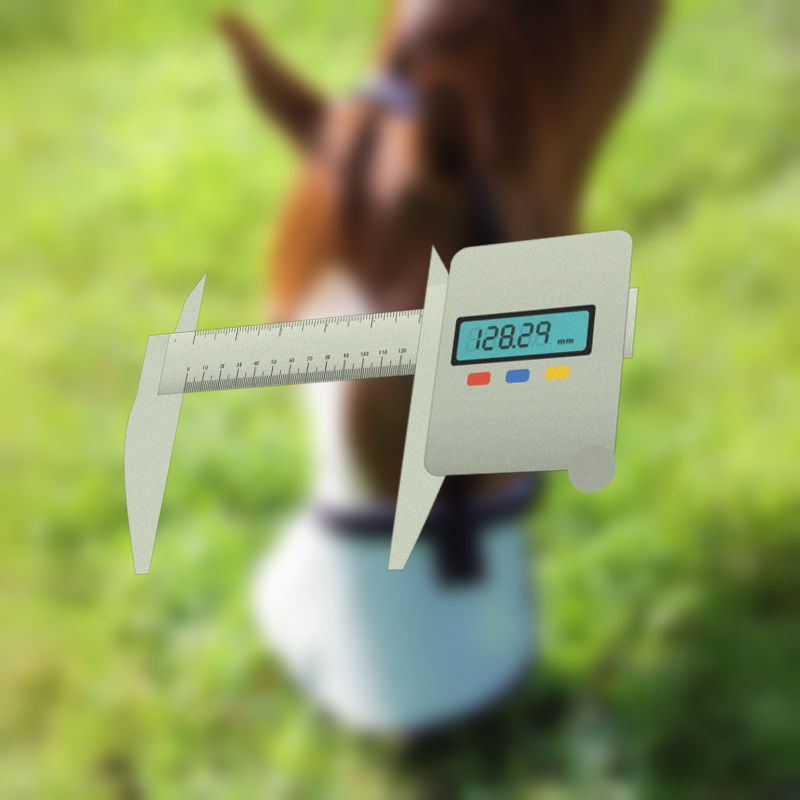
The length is value=128.29 unit=mm
